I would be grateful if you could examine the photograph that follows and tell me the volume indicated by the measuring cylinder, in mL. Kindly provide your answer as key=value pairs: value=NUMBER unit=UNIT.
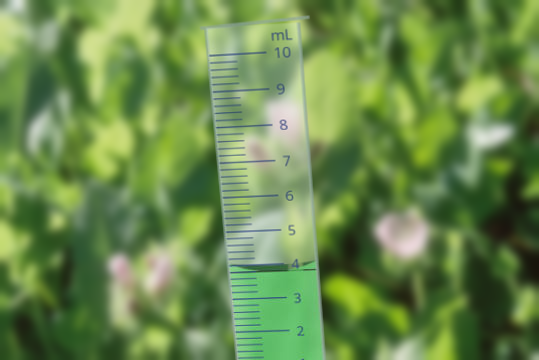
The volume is value=3.8 unit=mL
